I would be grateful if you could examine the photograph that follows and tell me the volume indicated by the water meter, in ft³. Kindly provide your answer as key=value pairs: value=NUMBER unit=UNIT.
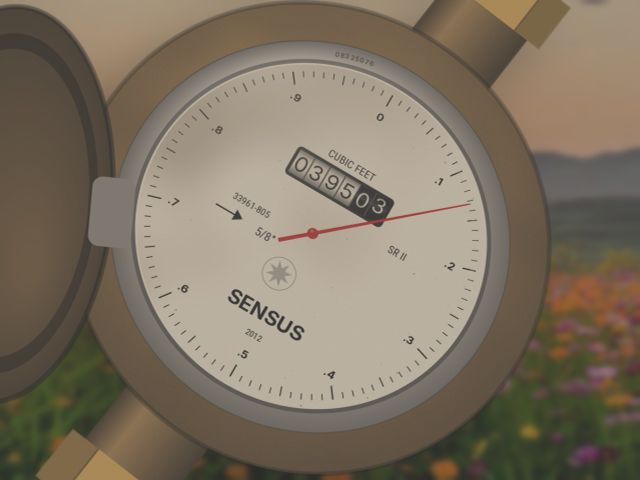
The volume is value=39503.13 unit=ft³
